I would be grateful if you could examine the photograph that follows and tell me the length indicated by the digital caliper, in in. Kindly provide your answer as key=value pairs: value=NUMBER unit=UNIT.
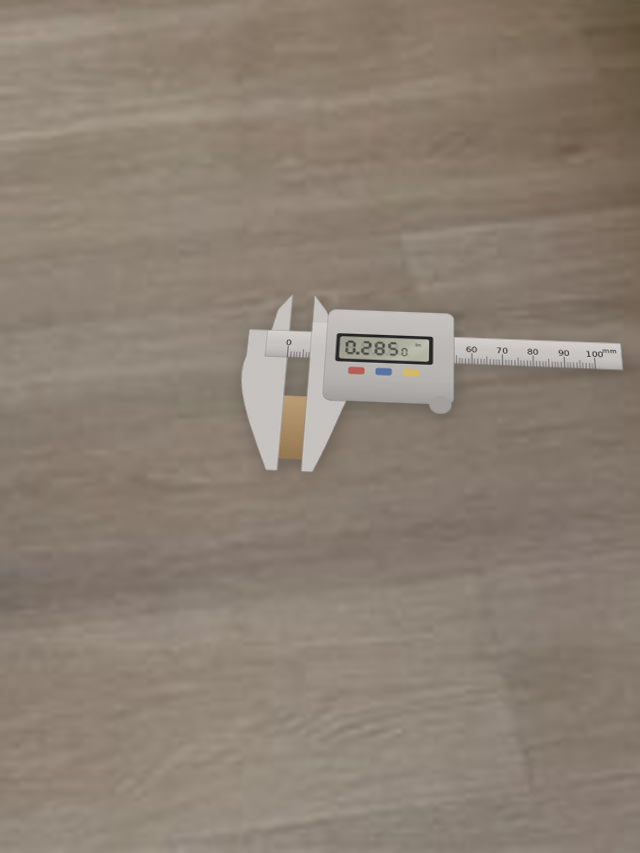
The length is value=0.2850 unit=in
